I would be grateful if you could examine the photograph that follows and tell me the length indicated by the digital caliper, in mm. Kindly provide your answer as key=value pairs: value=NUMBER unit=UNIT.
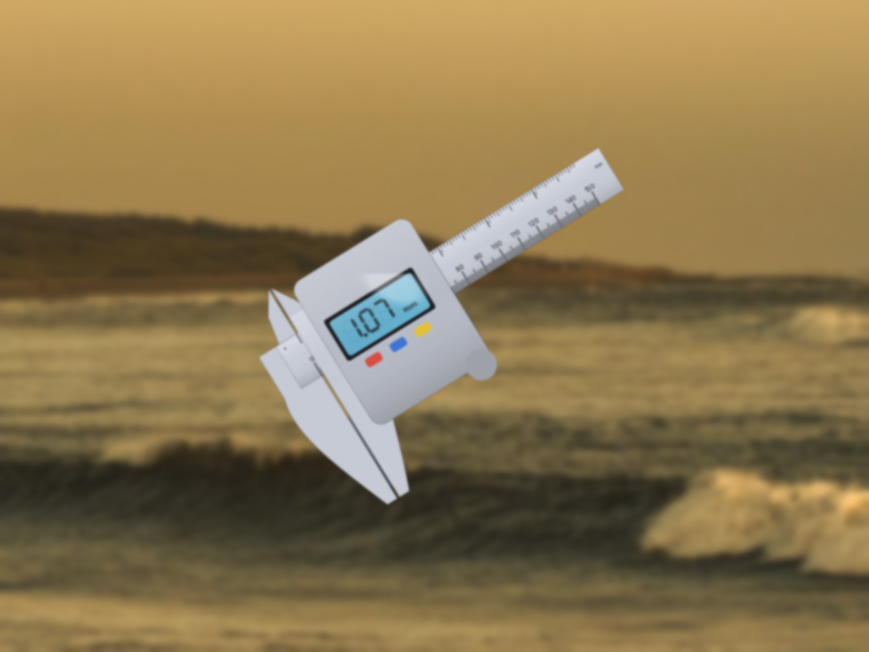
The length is value=1.07 unit=mm
